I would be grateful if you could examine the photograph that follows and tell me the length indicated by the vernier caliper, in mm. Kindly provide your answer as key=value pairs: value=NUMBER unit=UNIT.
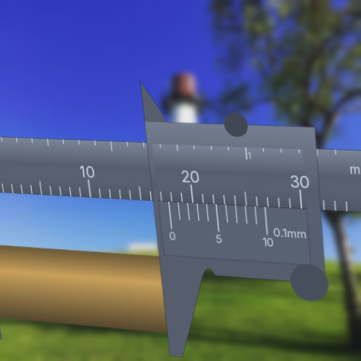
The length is value=17.7 unit=mm
